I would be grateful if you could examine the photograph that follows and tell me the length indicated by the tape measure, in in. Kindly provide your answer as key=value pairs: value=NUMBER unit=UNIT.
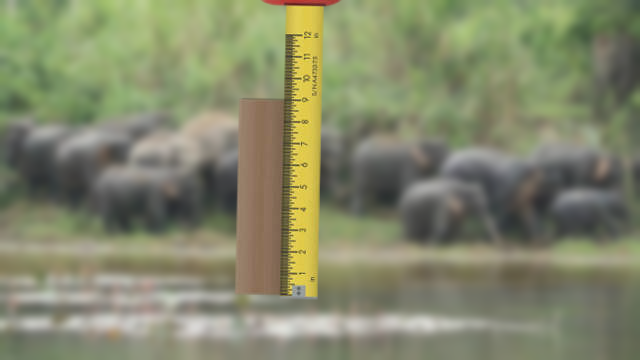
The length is value=9 unit=in
